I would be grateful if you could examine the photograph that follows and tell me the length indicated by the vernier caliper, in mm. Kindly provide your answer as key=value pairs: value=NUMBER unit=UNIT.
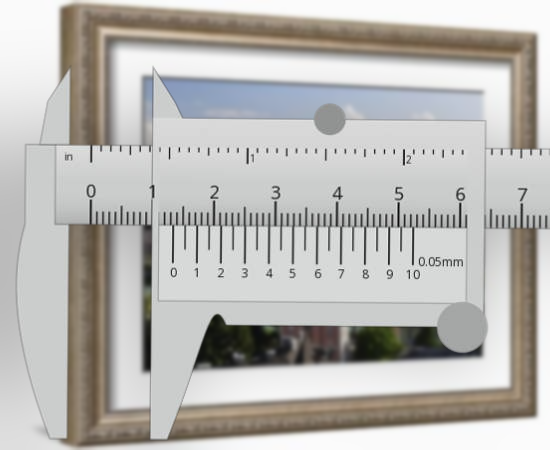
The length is value=13.4 unit=mm
